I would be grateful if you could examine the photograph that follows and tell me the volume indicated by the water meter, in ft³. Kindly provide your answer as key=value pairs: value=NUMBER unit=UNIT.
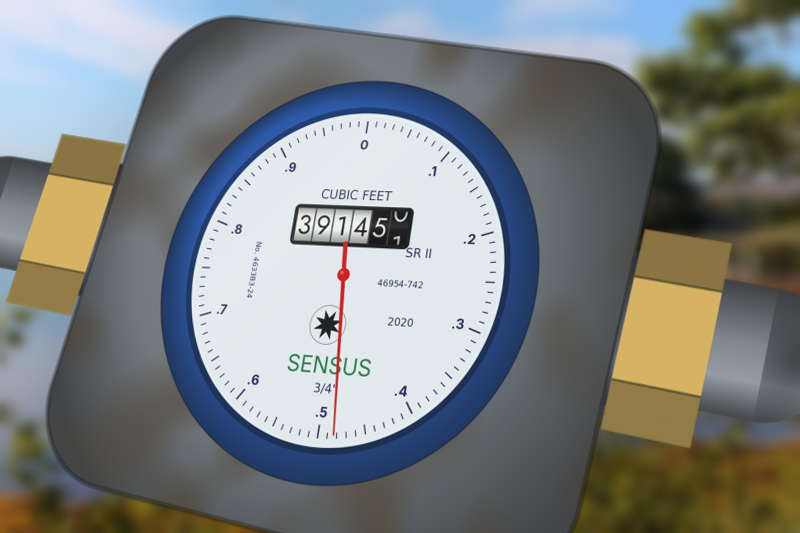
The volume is value=391450.48 unit=ft³
